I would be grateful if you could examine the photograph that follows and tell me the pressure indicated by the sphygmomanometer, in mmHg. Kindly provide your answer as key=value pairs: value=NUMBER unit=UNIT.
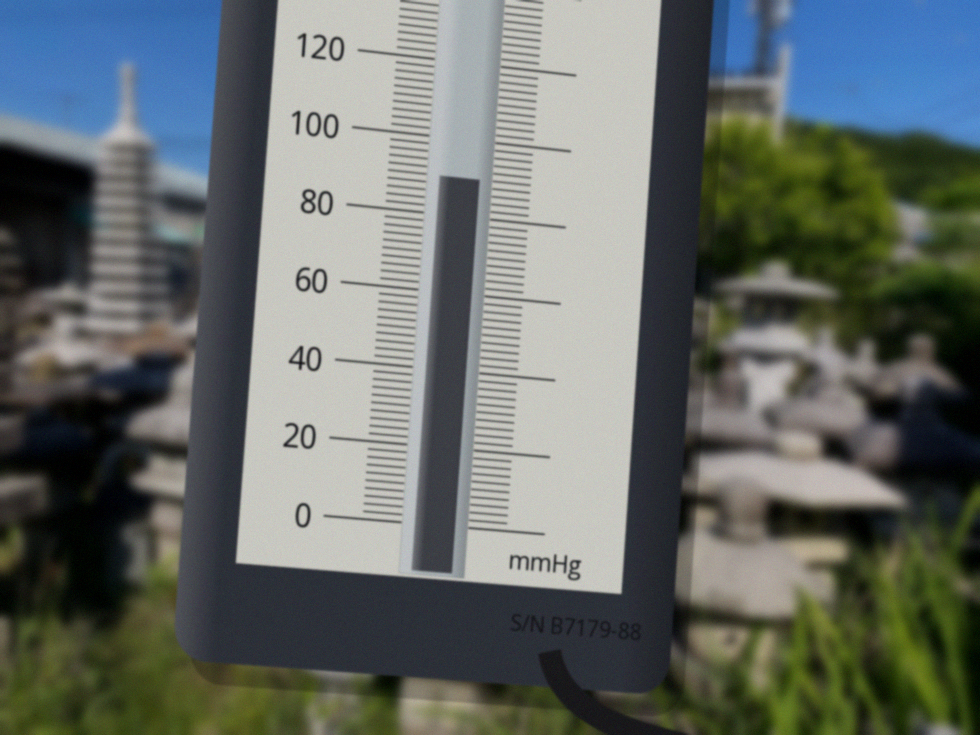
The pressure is value=90 unit=mmHg
